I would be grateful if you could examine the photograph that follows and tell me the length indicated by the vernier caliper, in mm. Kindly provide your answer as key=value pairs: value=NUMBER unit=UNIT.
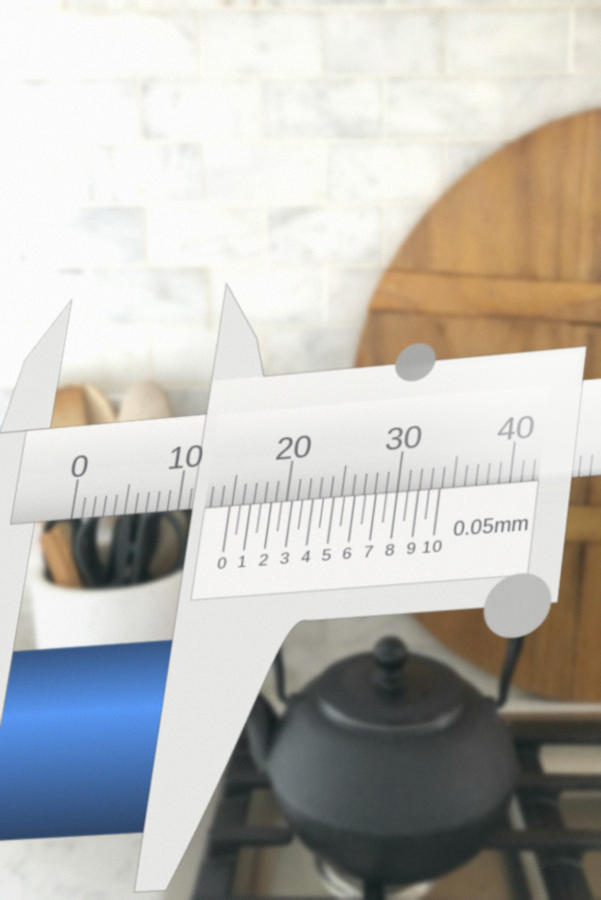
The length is value=14.8 unit=mm
